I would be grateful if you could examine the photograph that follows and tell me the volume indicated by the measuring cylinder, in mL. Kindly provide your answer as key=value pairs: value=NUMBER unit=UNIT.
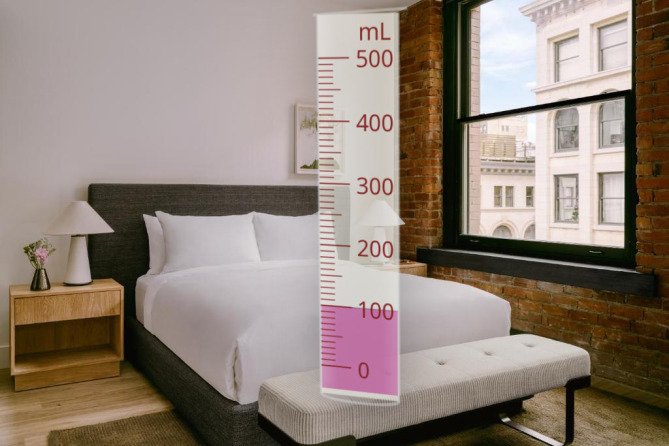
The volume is value=100 unit=mL
